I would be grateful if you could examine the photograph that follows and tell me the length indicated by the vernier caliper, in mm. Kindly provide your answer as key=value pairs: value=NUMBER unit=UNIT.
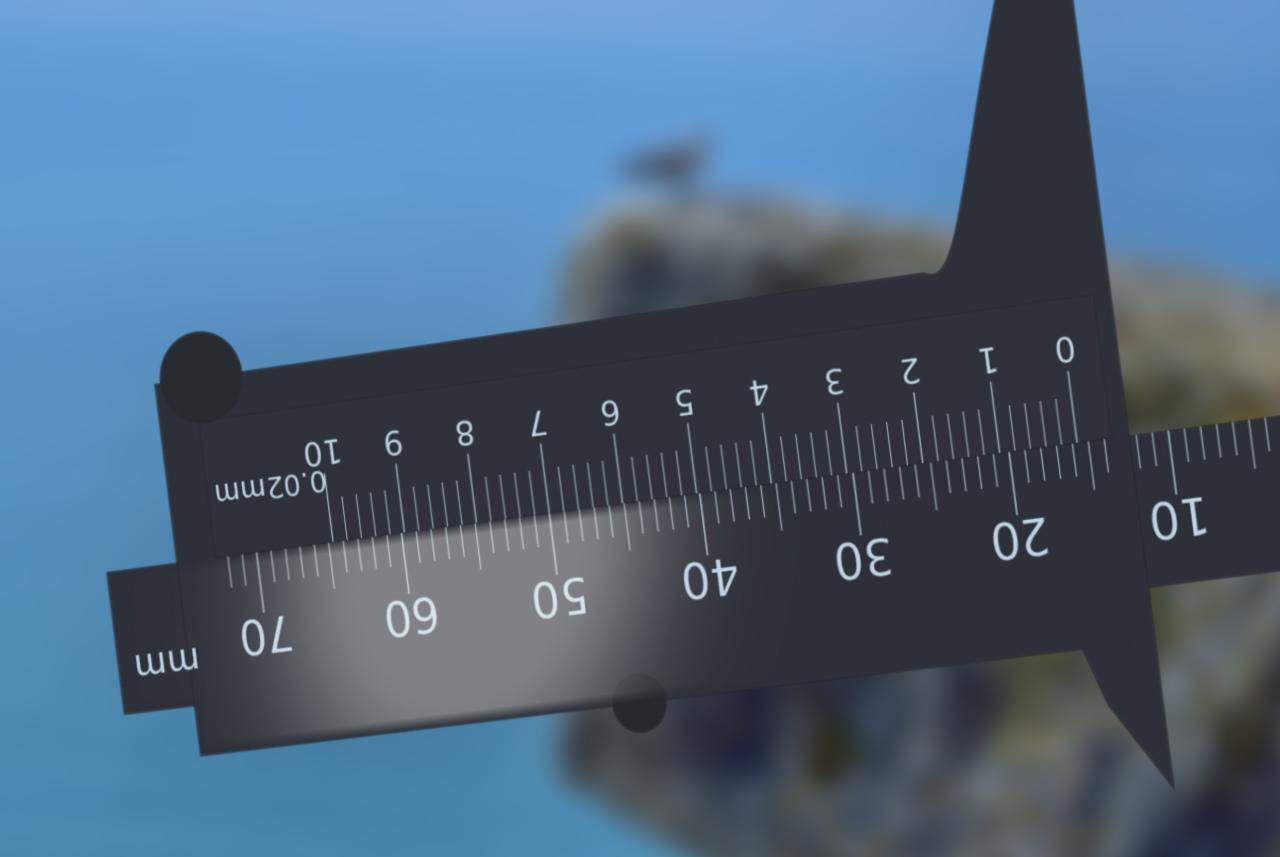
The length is value=15.7 unit=mm
